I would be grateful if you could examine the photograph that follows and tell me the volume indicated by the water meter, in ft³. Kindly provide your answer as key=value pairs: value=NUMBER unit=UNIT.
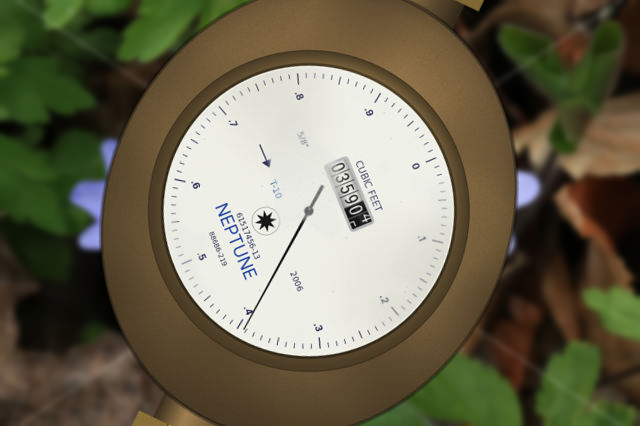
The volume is value=35904.39 unit=ft³
